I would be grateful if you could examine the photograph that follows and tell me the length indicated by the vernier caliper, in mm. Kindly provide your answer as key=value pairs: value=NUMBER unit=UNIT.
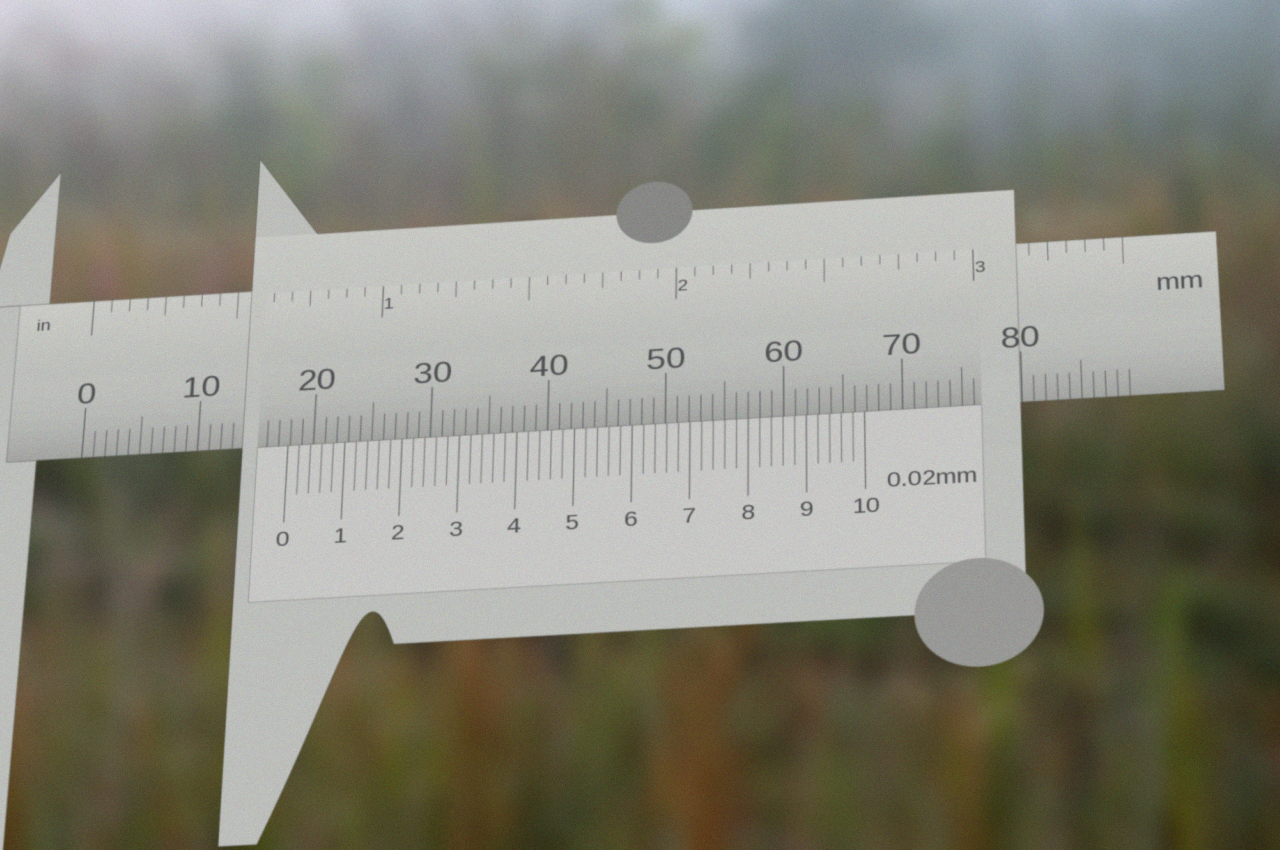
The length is value=17.8 unit=mm
